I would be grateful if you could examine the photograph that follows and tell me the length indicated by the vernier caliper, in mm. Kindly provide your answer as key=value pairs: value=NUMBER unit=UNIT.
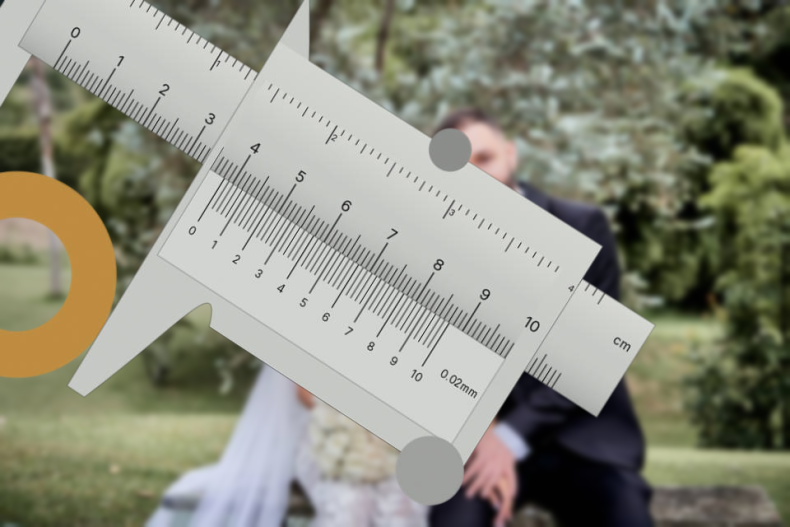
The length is value=38.2 unit=mm
